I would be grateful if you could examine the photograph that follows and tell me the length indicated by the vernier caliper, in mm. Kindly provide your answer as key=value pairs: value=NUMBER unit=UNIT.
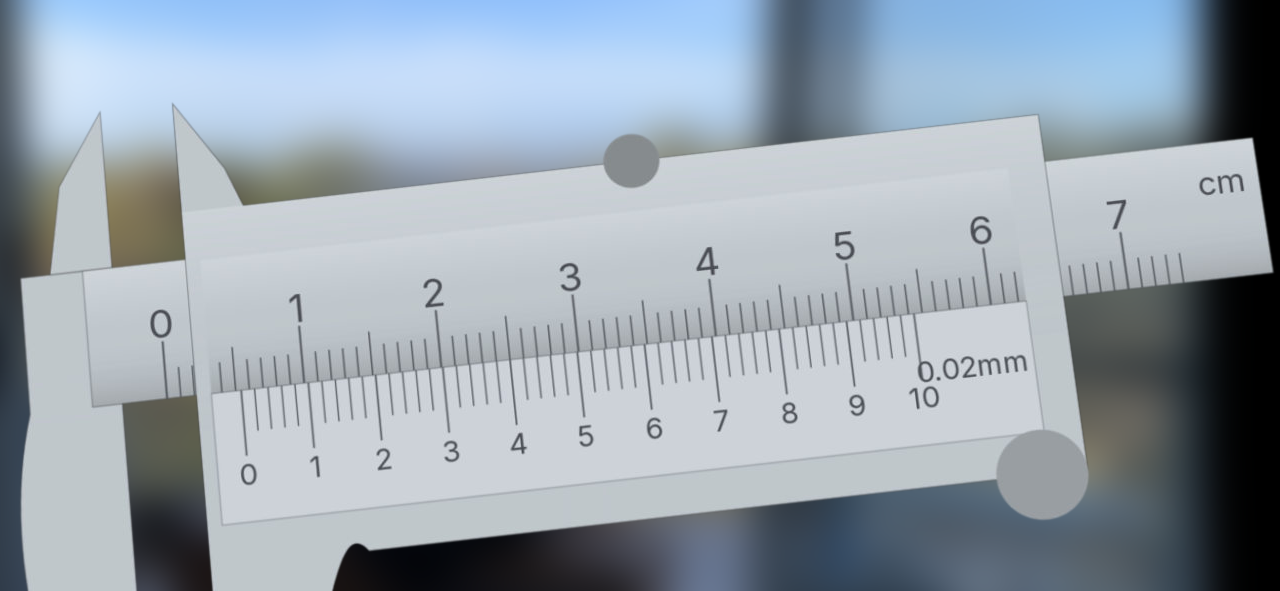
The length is value=5.4 unit=mm
